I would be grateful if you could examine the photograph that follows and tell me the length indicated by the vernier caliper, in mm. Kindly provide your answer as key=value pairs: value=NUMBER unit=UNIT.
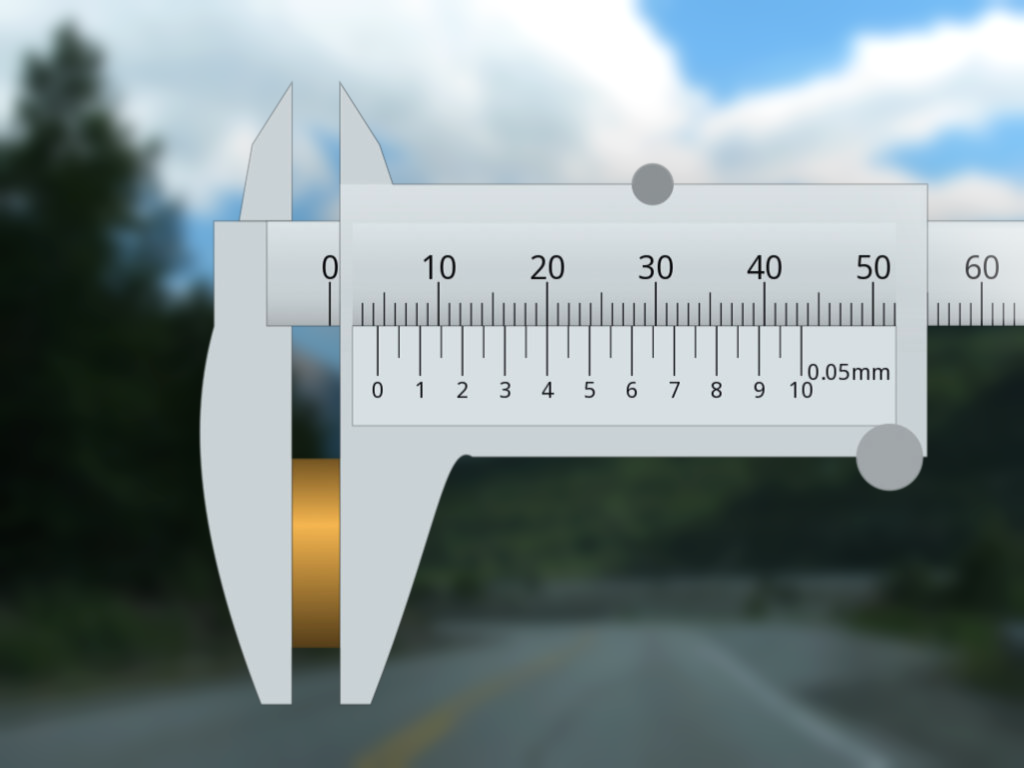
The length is value=4.4 unit=mm
